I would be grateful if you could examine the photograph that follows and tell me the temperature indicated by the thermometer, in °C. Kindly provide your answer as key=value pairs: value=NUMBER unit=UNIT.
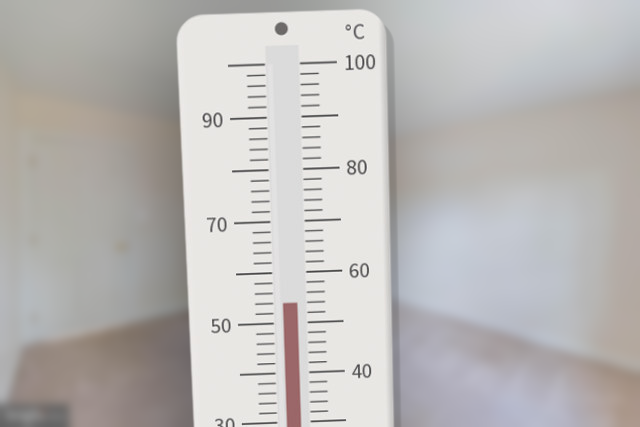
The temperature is value=54 unit=°C
